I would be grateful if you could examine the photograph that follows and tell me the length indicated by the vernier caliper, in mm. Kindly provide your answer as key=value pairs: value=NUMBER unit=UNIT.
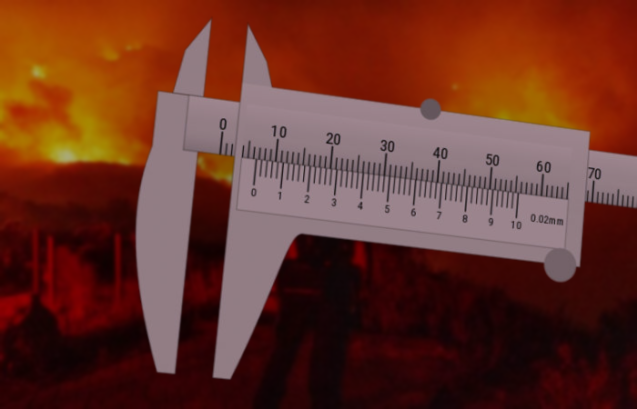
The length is value=6.5 unit=mm
